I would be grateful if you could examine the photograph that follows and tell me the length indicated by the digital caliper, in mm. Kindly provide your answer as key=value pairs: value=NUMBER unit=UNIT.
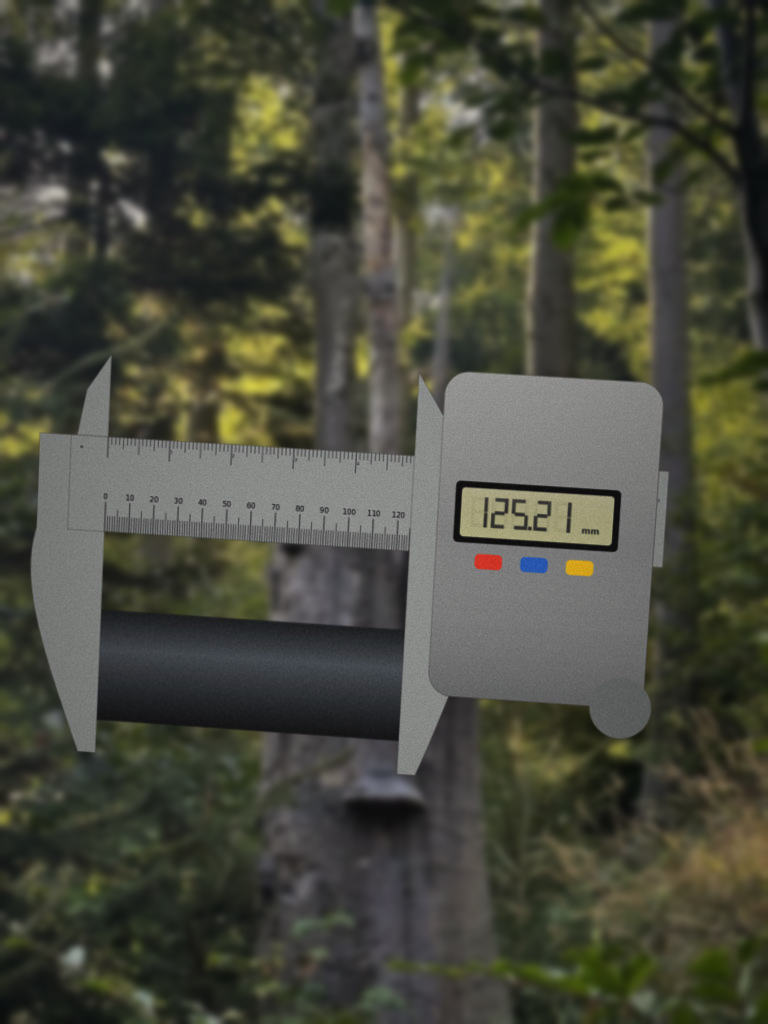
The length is value=125.21 unit=mm
